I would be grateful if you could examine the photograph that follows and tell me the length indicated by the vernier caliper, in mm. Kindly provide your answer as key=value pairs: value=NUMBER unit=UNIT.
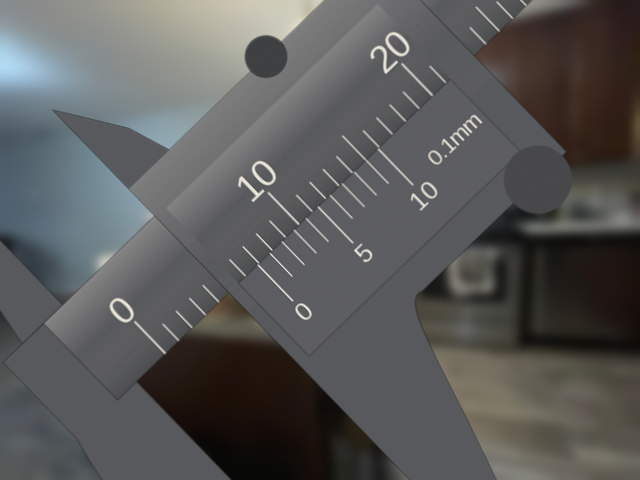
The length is value=6.9 unit=mm
